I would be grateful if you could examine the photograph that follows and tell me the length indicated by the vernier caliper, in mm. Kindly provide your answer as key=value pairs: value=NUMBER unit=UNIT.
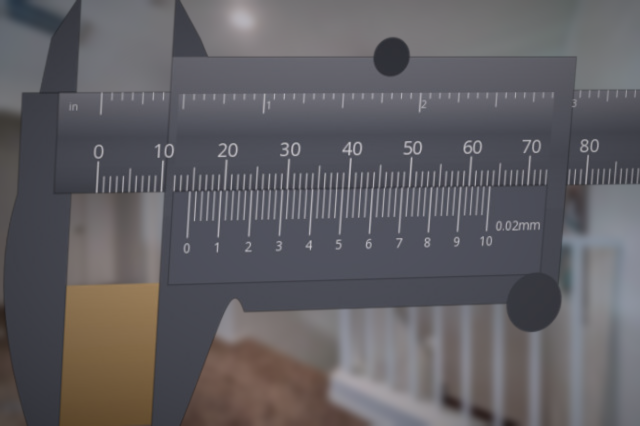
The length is value=14.5 unit=mm
